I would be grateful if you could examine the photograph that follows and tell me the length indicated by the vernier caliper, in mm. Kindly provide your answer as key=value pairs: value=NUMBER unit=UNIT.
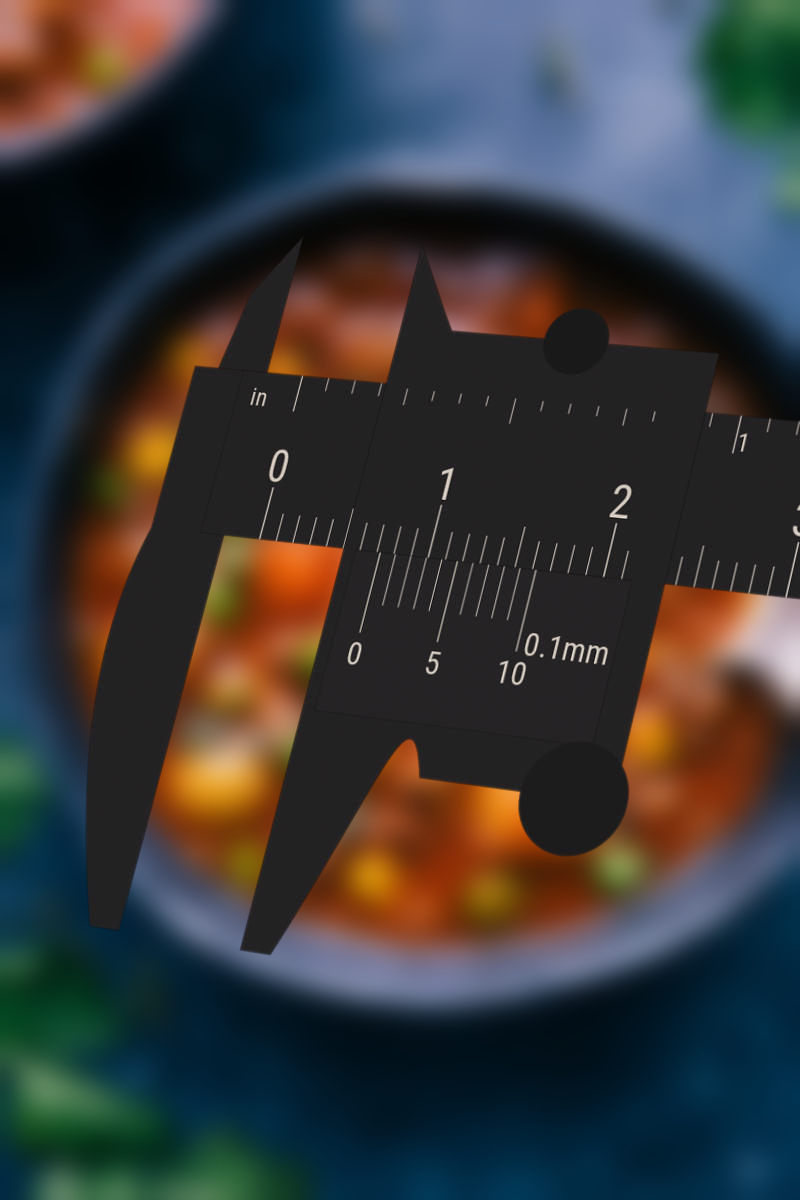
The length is value=7.2 unit=mm
